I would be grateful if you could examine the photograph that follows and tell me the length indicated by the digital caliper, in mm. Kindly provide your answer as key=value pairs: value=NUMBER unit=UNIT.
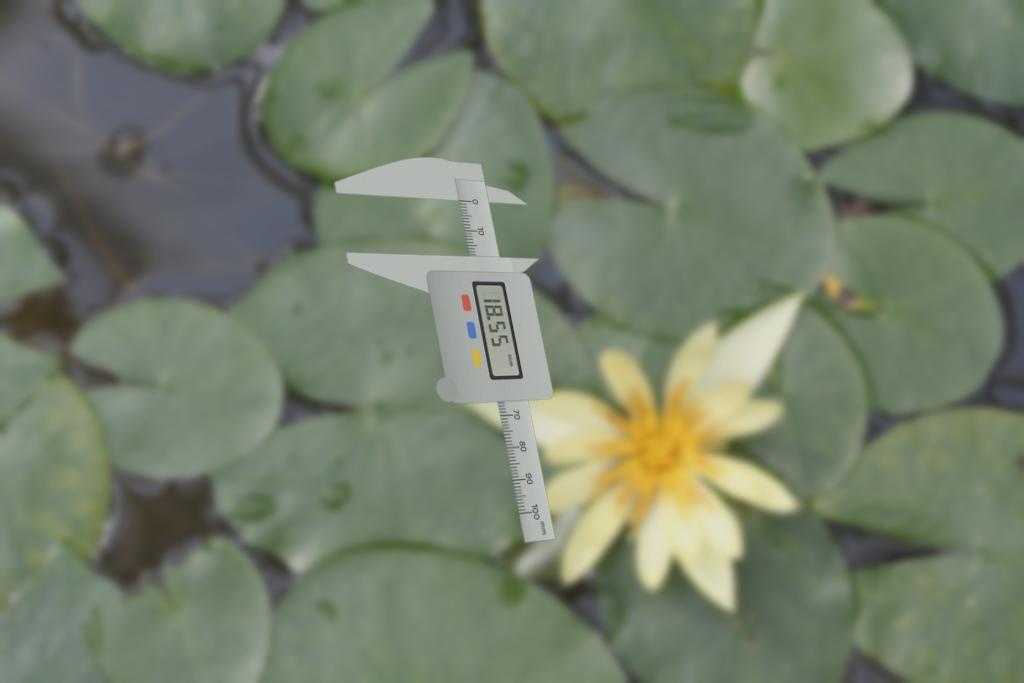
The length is value=18.55 unit=mm
